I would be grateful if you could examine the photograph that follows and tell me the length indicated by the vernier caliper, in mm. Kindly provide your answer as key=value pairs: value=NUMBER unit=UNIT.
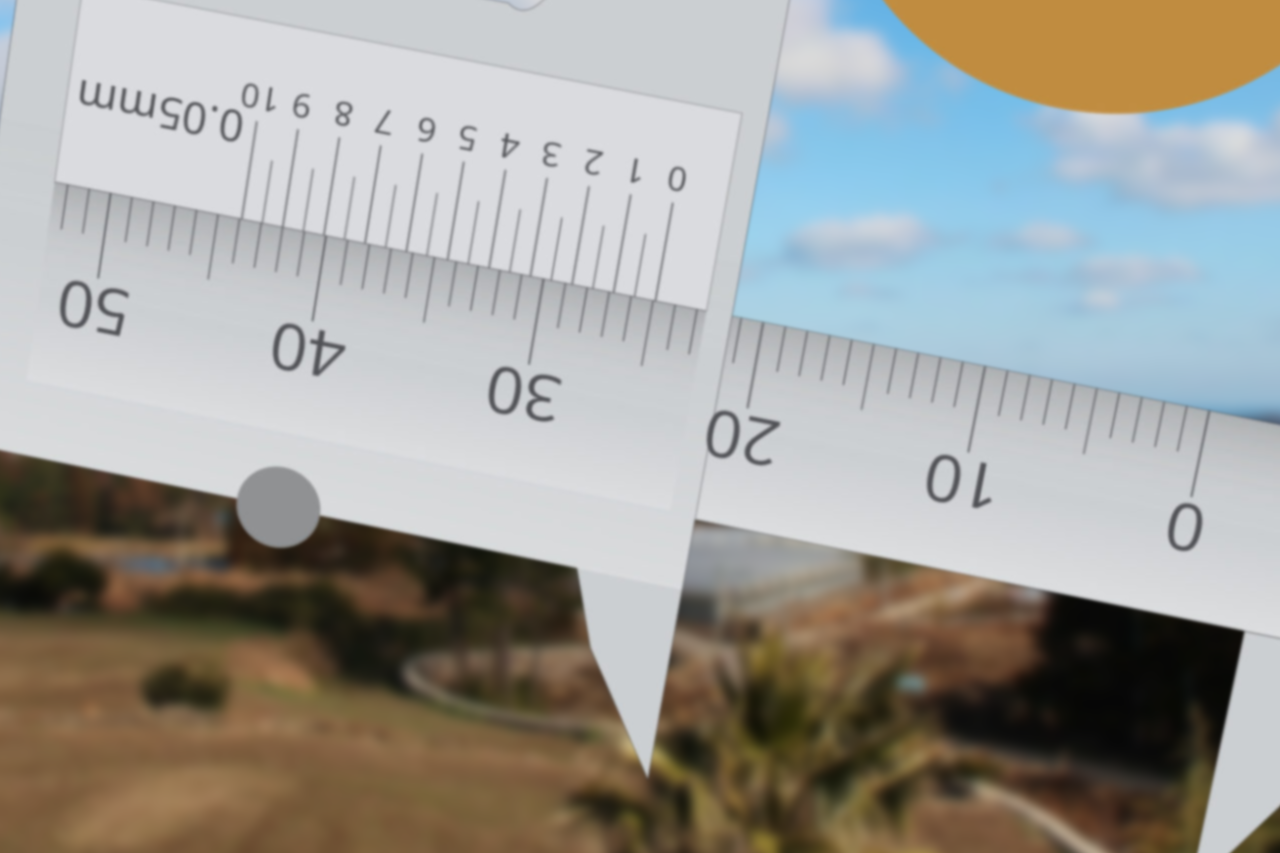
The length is value=24.9 unit=mm
